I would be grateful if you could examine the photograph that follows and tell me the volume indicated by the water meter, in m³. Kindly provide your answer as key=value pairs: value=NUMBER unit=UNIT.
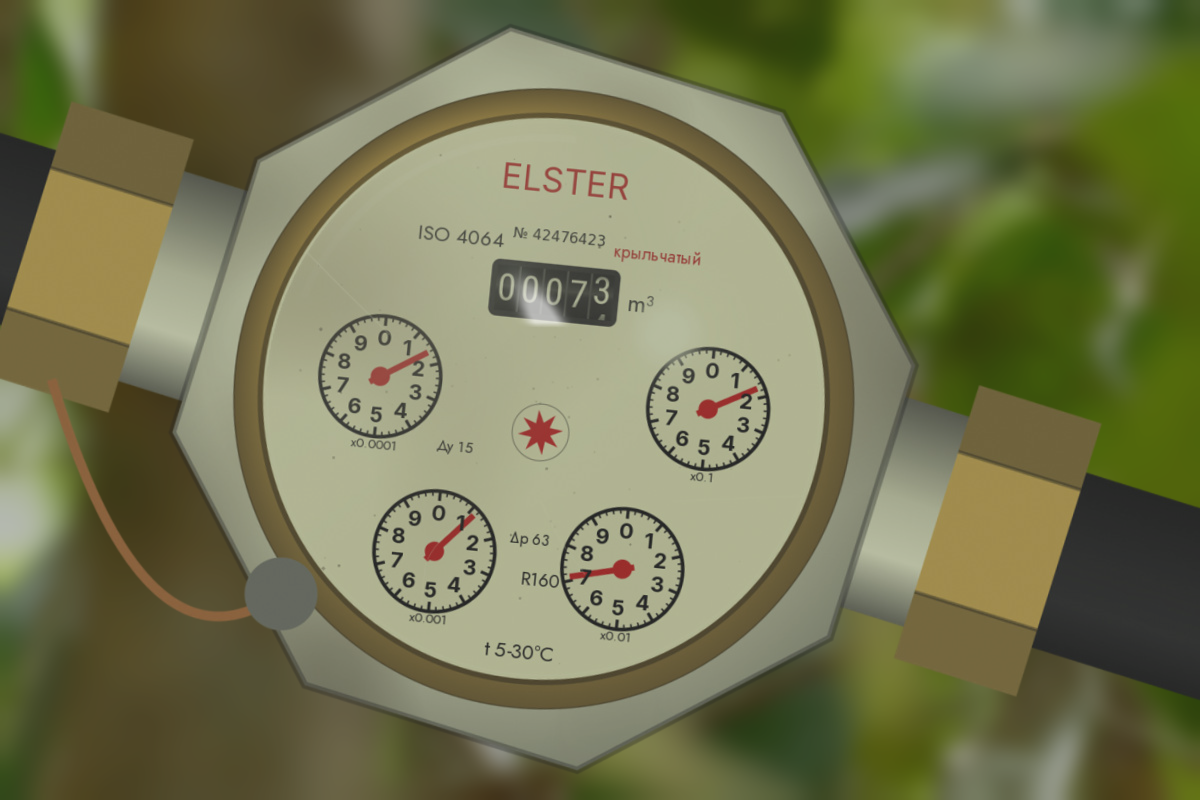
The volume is value=73.1711 unit=m³
